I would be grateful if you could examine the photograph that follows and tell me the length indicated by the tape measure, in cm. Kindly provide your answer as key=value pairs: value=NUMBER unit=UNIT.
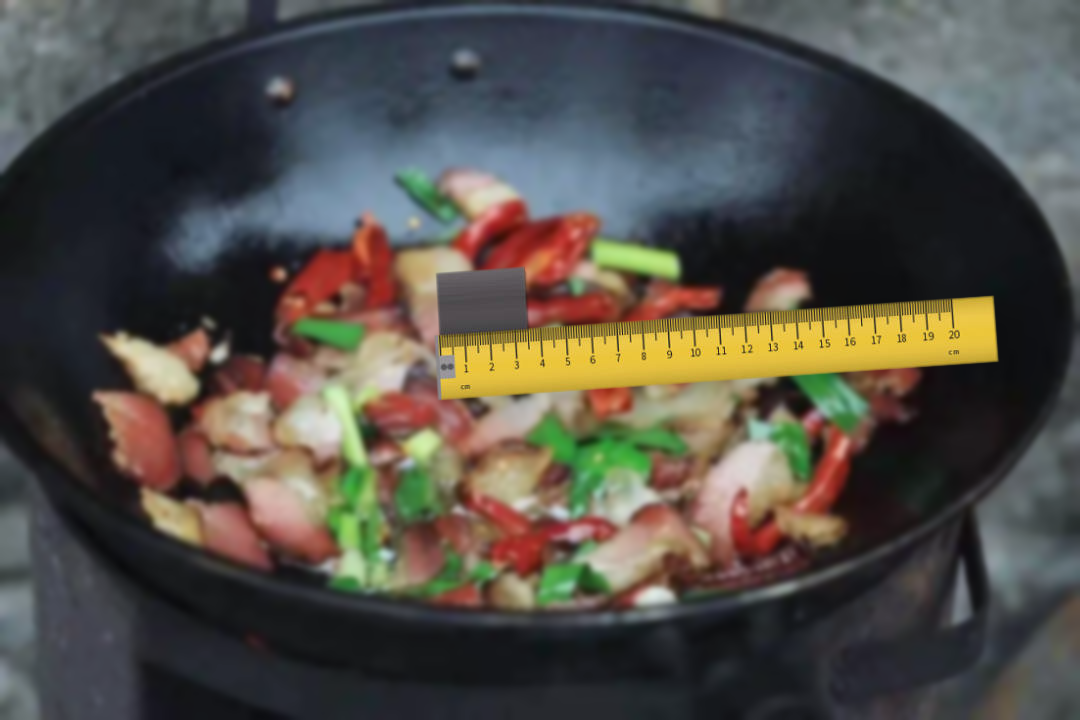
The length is value=3.5 unit=cm
